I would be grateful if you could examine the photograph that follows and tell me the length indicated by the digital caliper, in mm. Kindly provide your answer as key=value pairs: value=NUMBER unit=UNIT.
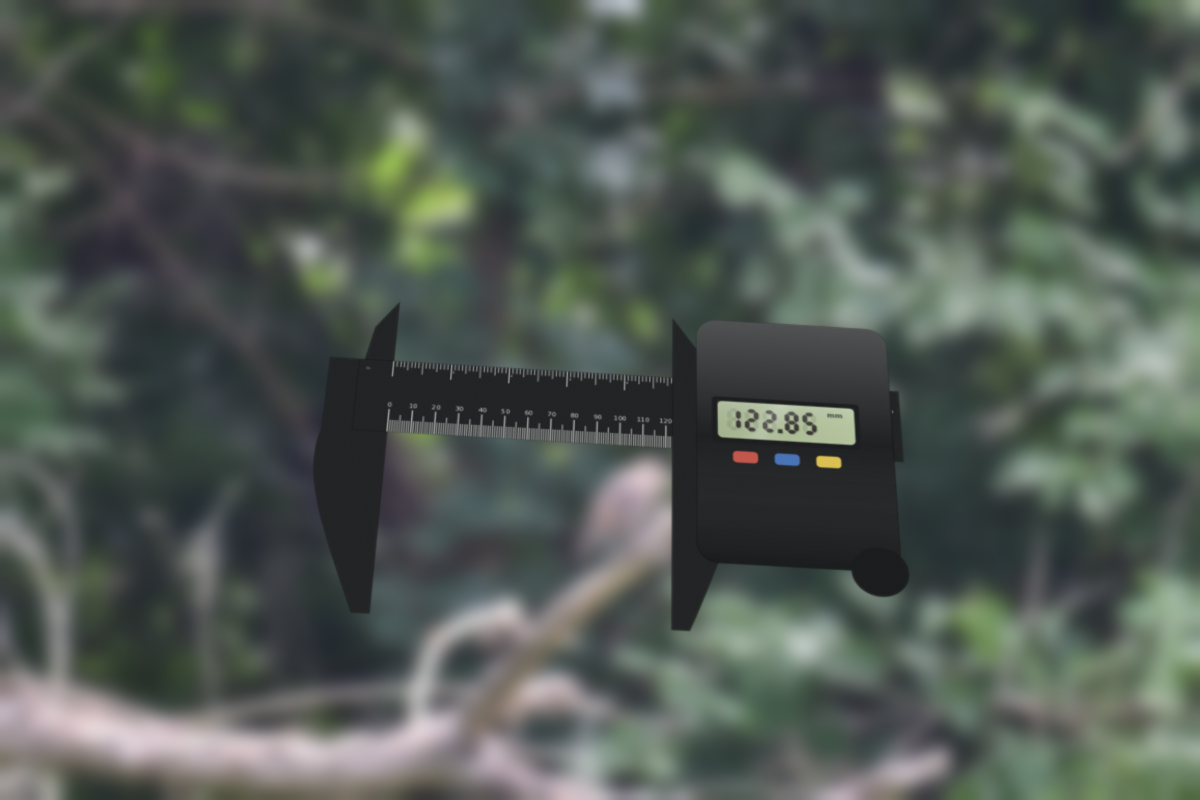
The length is value=122.85 unit=mm
